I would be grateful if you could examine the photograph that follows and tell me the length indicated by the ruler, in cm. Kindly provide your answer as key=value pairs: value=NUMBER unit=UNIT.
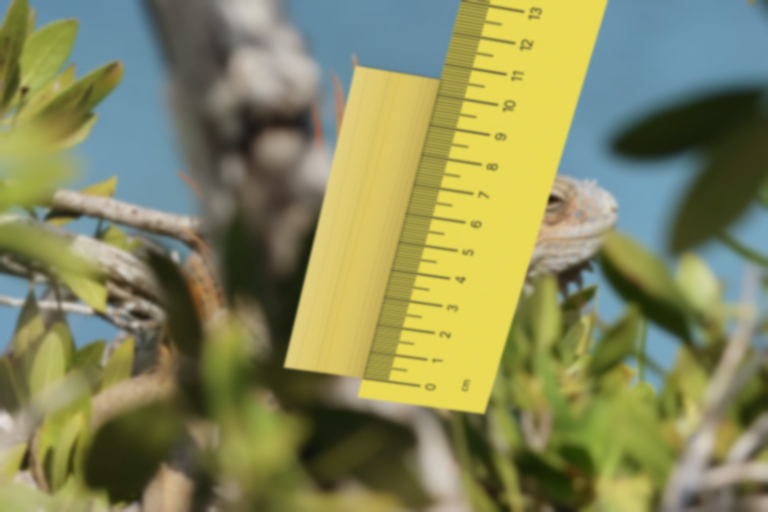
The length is value=10.5 unit=cm
